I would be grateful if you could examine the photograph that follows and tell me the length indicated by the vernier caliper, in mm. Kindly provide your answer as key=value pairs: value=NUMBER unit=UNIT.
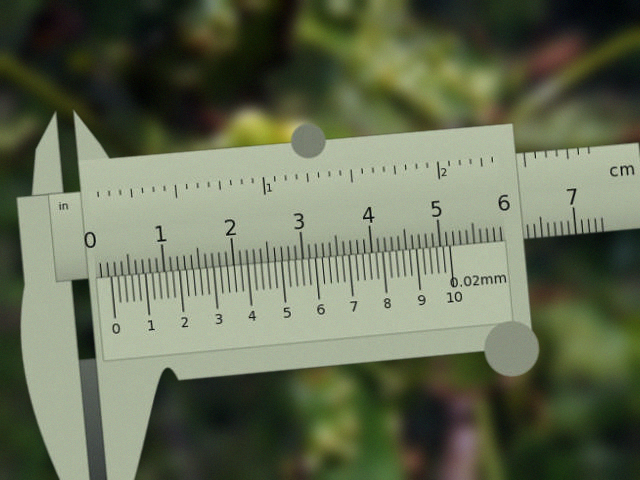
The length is value=2.4 unit=mm
